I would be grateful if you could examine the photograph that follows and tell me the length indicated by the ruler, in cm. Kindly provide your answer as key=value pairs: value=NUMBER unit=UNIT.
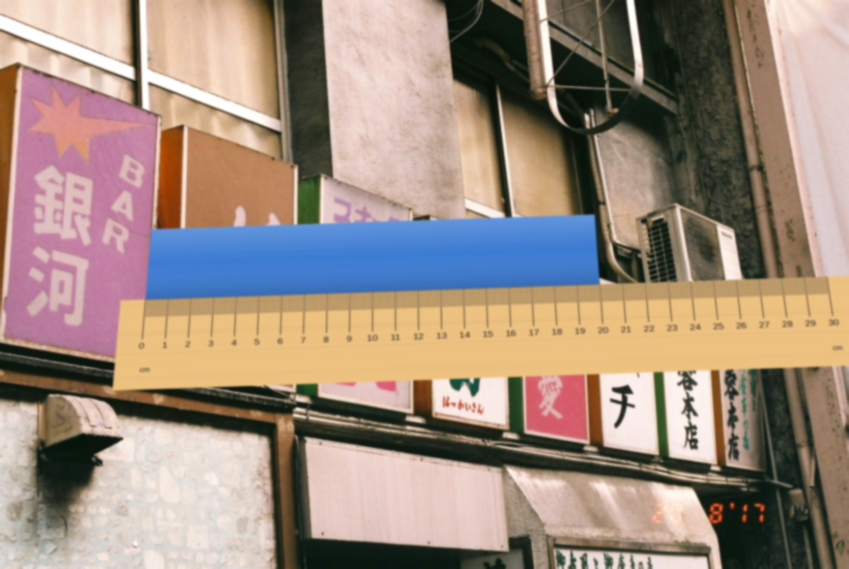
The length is value=20 unit=cm
